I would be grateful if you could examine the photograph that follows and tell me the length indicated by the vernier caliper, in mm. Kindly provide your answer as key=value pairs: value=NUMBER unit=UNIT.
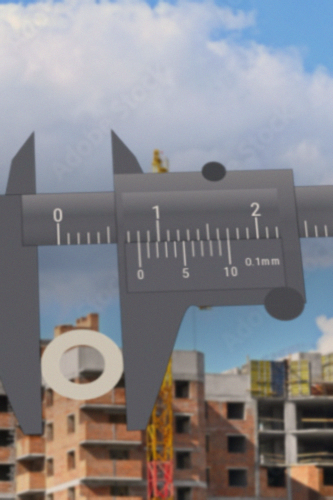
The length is value=8.0 unit=mm
